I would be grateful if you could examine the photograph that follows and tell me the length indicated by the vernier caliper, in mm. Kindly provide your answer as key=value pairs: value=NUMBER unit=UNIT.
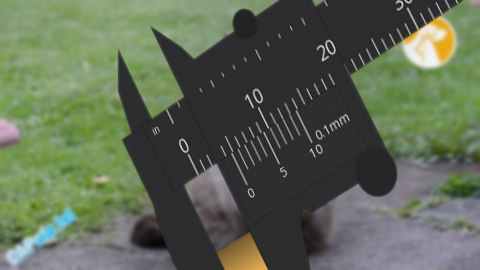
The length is value=4.8 unit=mm
